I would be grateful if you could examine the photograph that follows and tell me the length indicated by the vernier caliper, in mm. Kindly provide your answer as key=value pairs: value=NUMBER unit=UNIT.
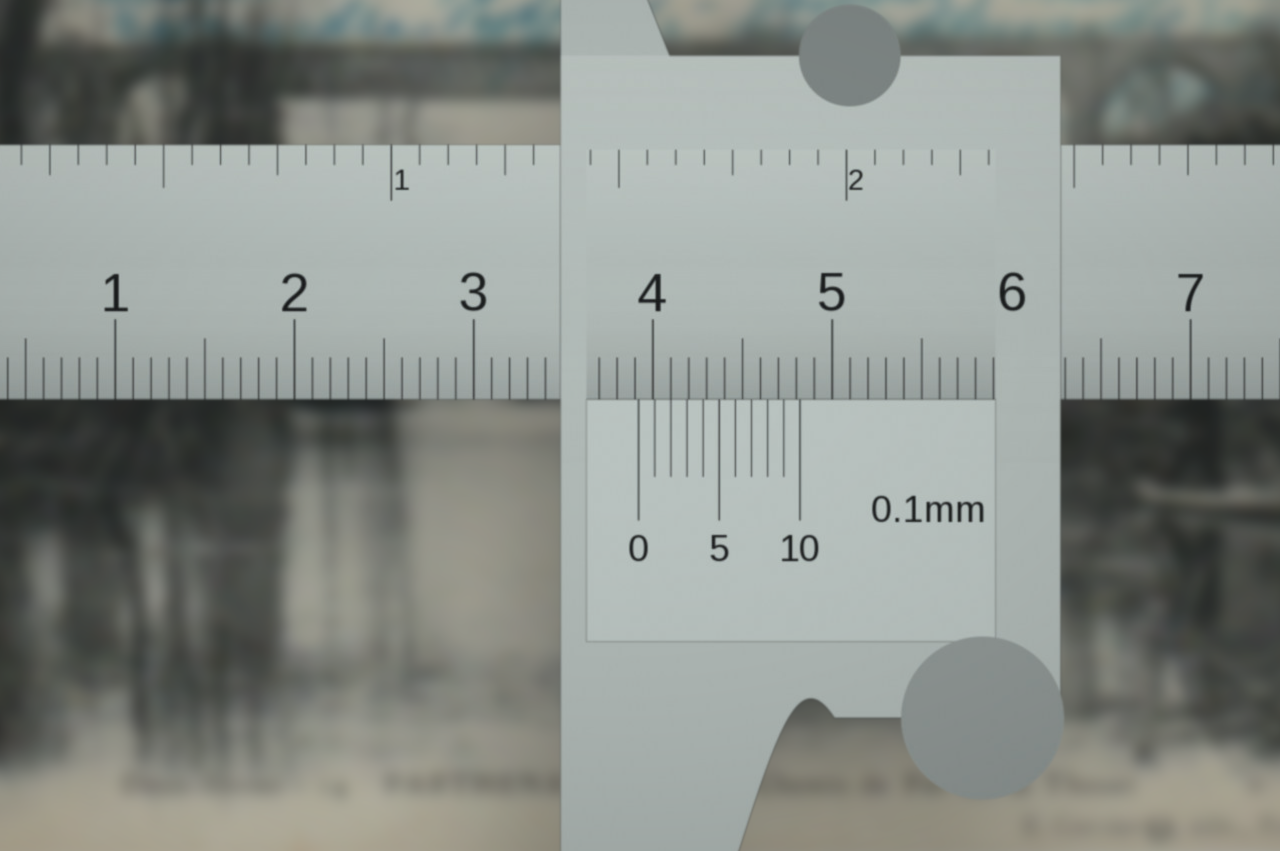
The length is value=39.2 unit=mm
